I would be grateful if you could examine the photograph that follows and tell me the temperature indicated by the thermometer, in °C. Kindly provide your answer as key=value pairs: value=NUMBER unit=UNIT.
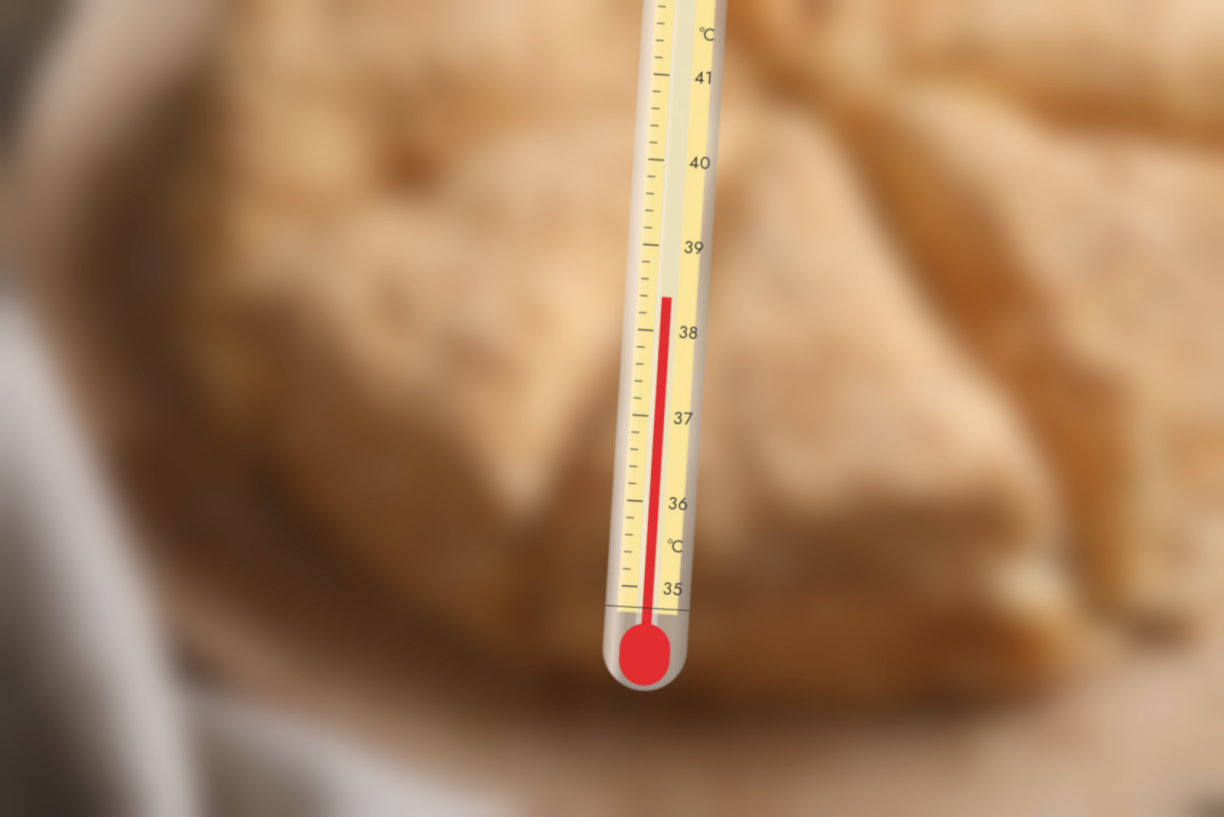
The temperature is value=38.4 unit=°C
